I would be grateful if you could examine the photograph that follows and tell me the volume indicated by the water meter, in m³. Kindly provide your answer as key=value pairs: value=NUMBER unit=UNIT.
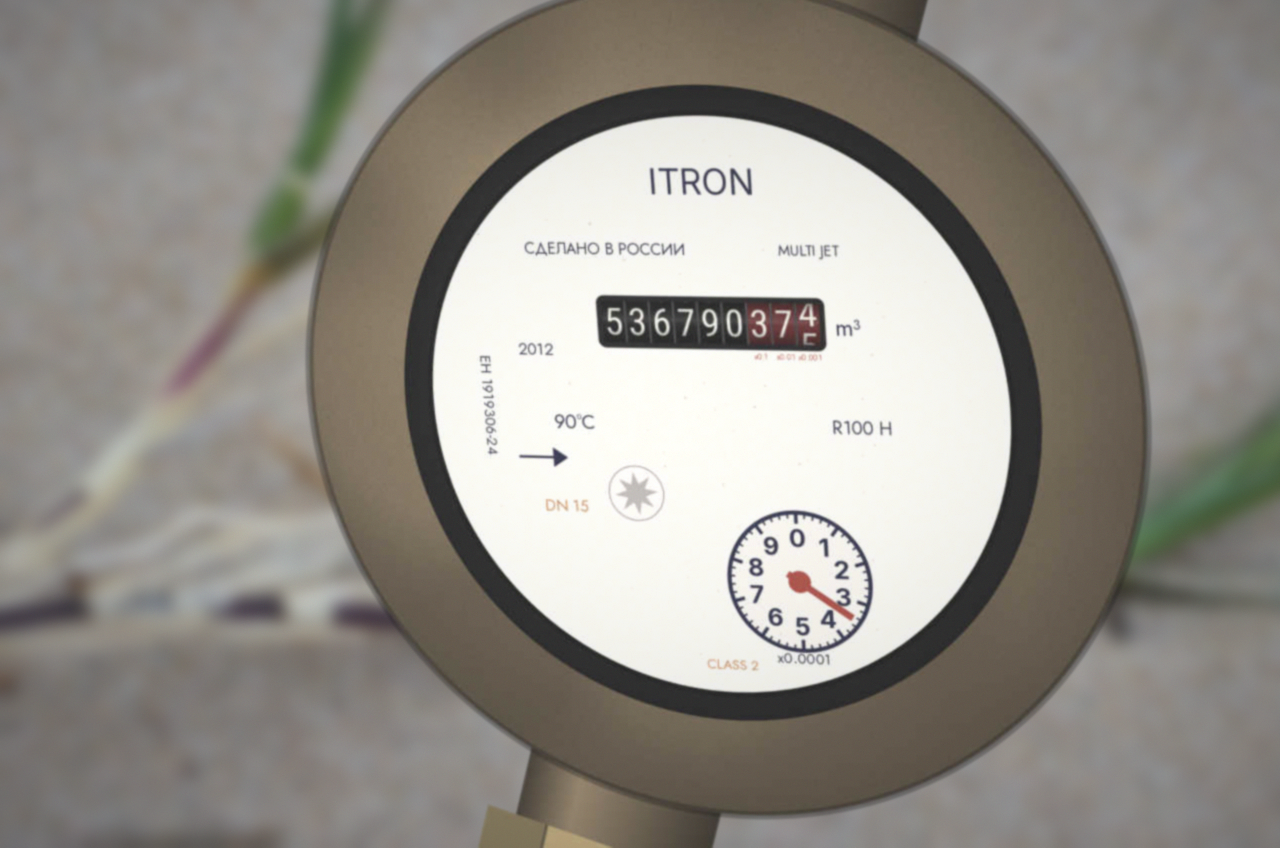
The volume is value=536790.3743 unit=m³
